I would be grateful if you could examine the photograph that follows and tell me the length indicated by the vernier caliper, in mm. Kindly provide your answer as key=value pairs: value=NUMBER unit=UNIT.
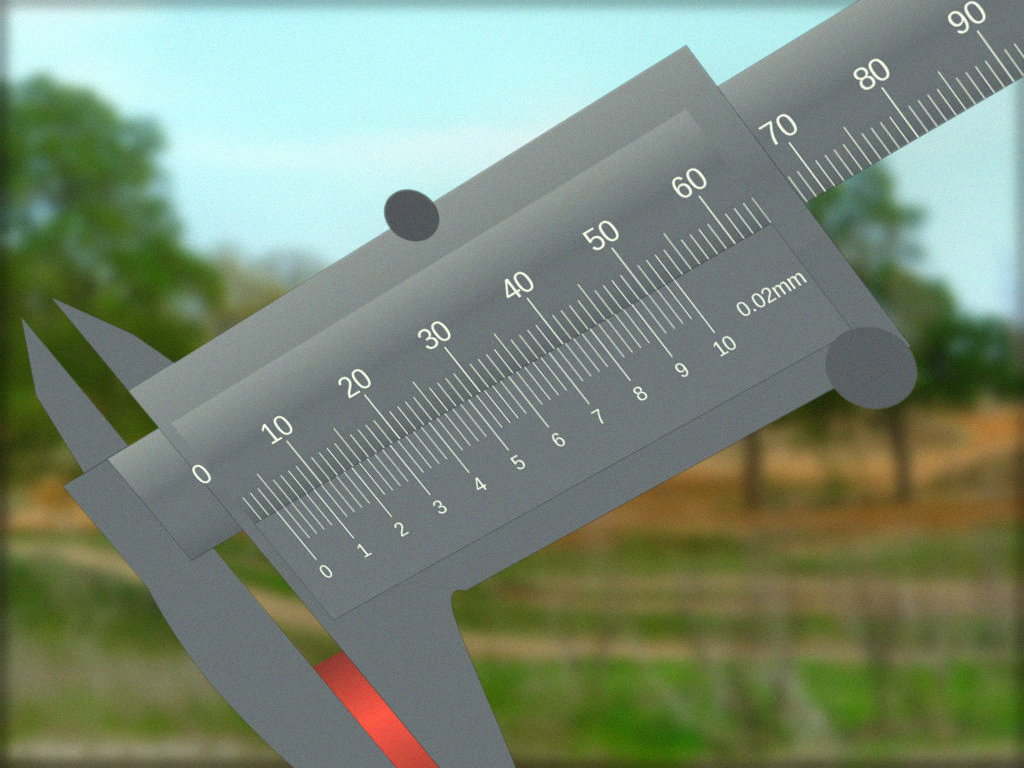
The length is value=4.0 unit=mm
